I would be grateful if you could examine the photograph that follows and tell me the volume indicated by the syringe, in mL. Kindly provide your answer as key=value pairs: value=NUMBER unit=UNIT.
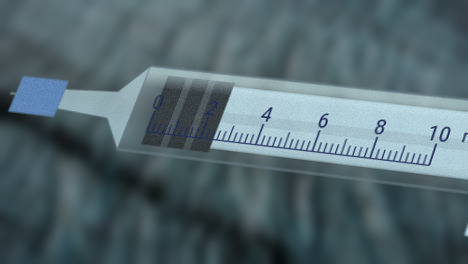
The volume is value=0 unit=mL
